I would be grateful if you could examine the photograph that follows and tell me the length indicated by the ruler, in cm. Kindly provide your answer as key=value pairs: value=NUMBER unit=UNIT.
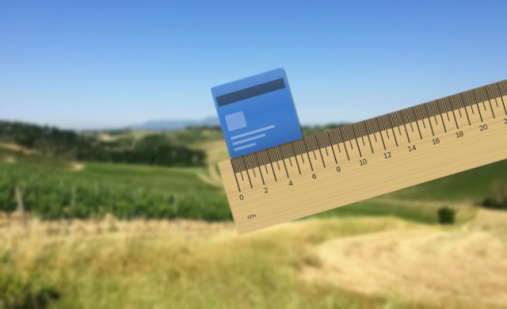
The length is value=6 unit=cm
